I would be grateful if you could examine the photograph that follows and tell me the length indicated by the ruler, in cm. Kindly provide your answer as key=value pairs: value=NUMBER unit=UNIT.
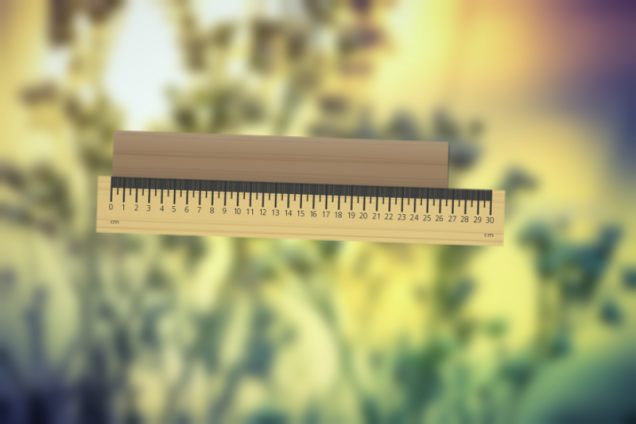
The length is value=26.5 unit=cm
